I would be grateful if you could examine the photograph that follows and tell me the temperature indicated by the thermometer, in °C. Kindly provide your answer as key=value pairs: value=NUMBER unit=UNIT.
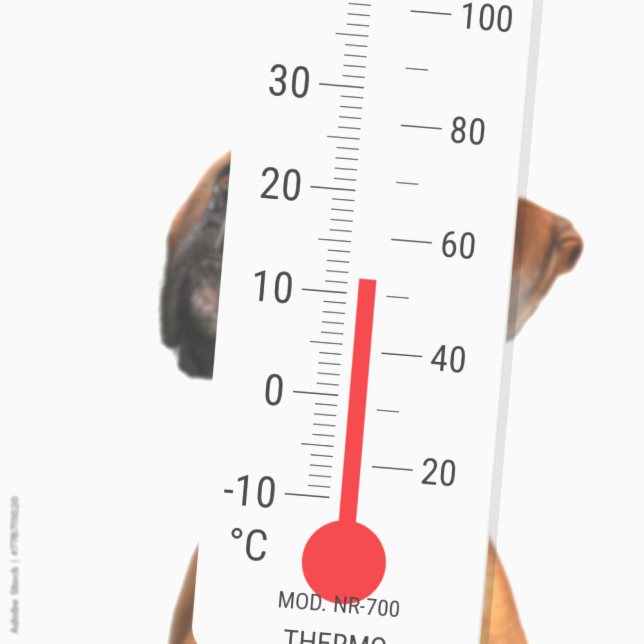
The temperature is value=11.5 unit=°C
